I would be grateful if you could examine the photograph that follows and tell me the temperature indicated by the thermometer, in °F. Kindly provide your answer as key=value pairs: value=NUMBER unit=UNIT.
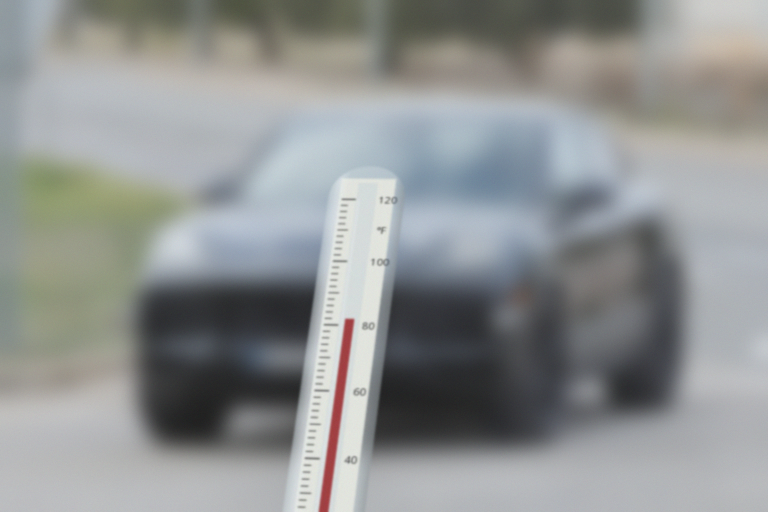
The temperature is value=82 unit=°F
